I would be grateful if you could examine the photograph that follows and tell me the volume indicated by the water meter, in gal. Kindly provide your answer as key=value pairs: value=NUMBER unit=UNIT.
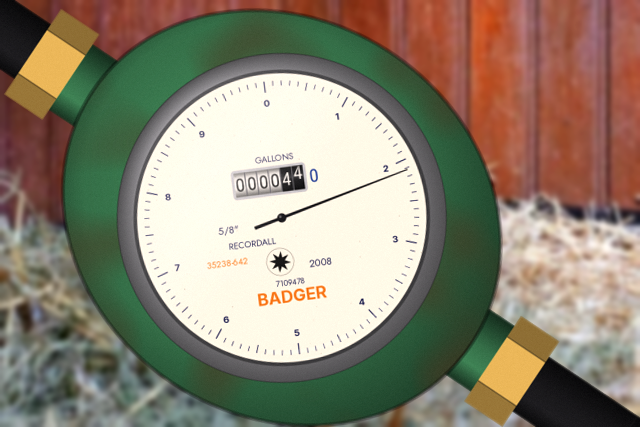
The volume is value=442.1 unit=gal
